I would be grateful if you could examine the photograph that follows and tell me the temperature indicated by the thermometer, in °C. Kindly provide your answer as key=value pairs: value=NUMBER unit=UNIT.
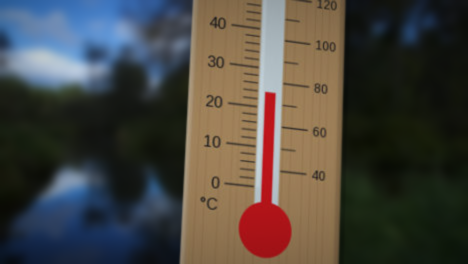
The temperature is value=24 unit=°C
